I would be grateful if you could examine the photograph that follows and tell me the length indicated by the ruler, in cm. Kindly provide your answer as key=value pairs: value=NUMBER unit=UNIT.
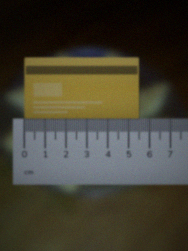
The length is value=5.5 unit=cm
